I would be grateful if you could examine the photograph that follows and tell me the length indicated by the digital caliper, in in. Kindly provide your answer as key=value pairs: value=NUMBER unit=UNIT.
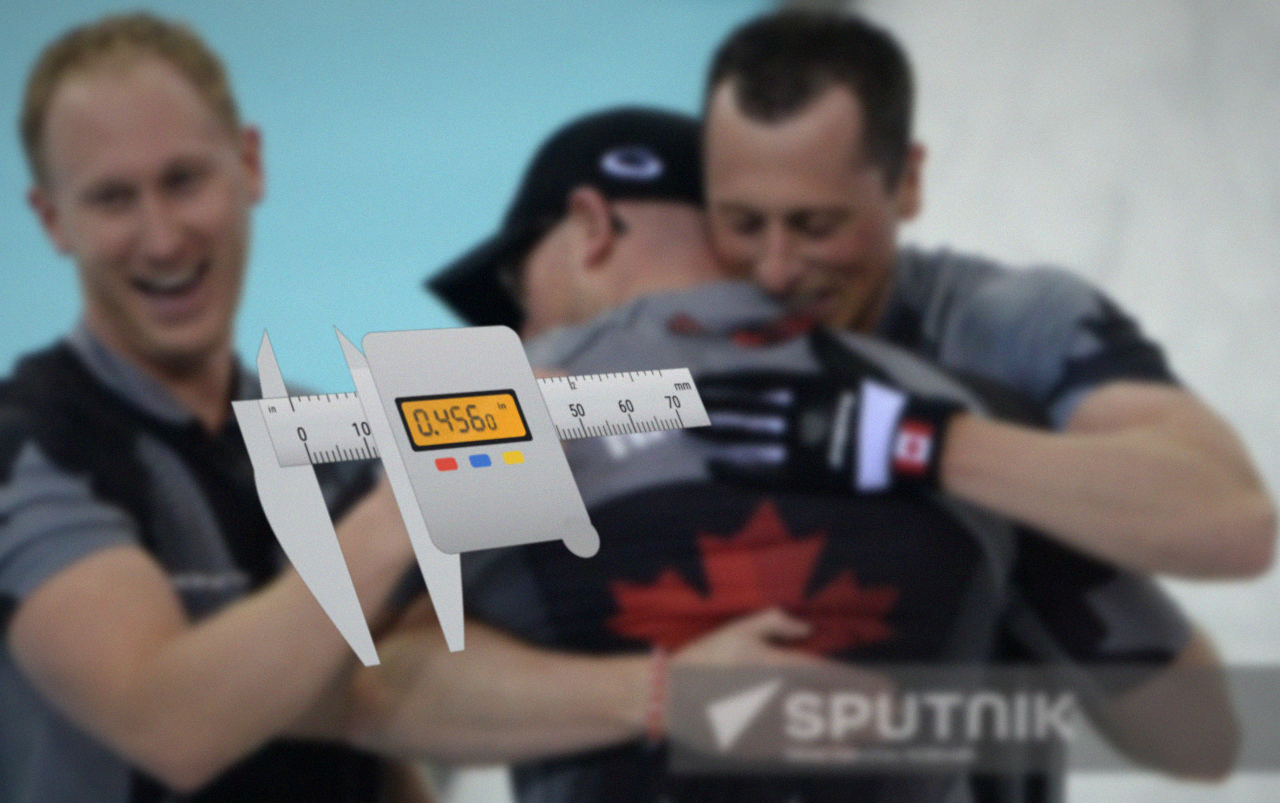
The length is value=0.4560 unit=in
